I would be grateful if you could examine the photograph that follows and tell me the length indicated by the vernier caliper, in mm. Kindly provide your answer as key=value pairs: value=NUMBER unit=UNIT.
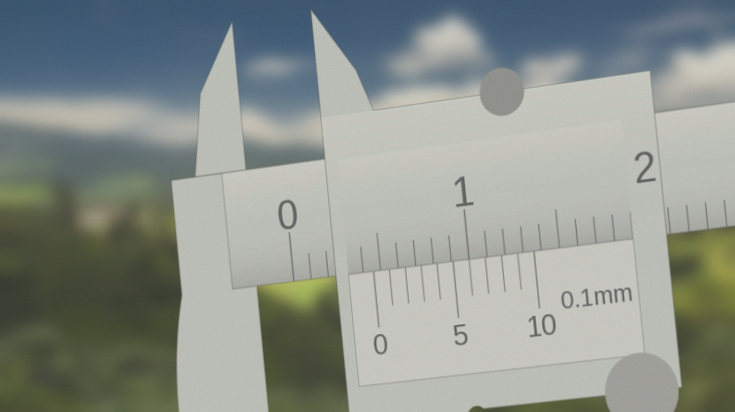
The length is value=4.6 unit=mm
